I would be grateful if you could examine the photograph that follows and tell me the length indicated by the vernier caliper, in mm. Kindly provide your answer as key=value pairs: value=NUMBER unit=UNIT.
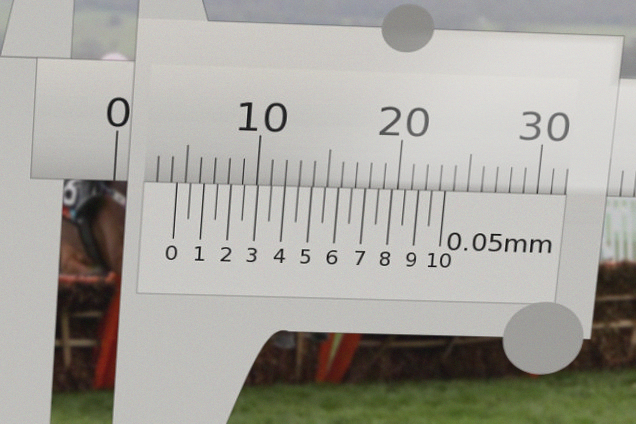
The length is value=4.4 unit=mm
